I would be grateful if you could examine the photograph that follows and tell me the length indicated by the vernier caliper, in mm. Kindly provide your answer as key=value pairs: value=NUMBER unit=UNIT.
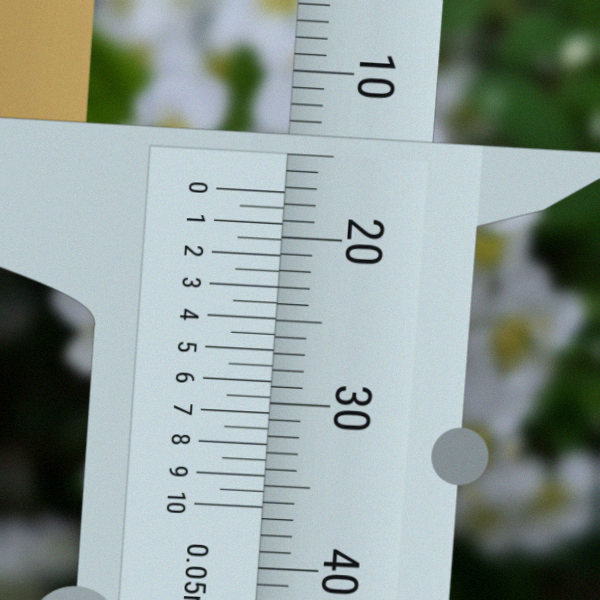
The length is value=17.3 unit=mm
